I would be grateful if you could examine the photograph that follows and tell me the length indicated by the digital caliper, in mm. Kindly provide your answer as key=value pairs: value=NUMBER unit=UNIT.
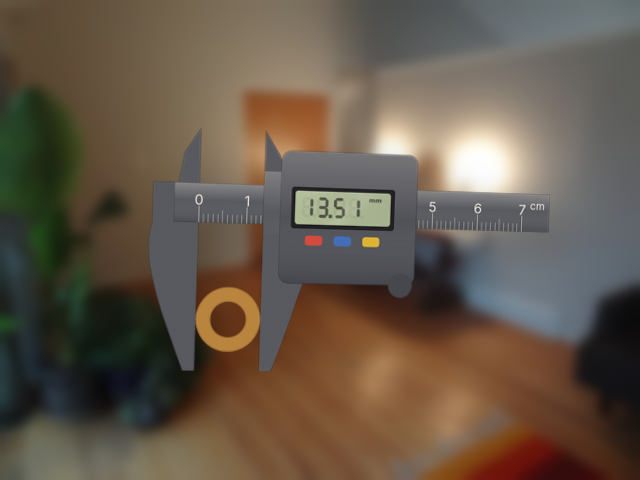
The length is value=13.51 unit=mm
